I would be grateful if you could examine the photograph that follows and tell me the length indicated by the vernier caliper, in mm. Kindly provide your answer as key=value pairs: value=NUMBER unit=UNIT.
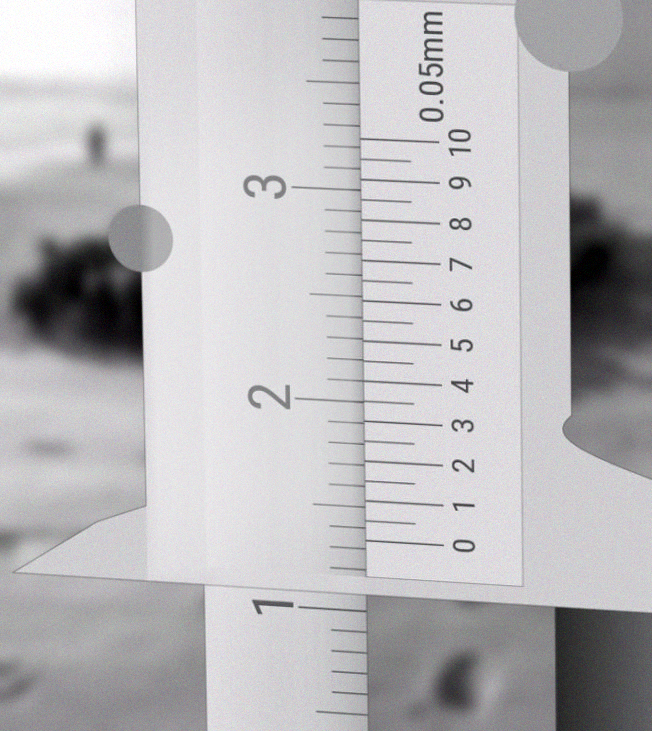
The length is value=13.4 unit=mm
